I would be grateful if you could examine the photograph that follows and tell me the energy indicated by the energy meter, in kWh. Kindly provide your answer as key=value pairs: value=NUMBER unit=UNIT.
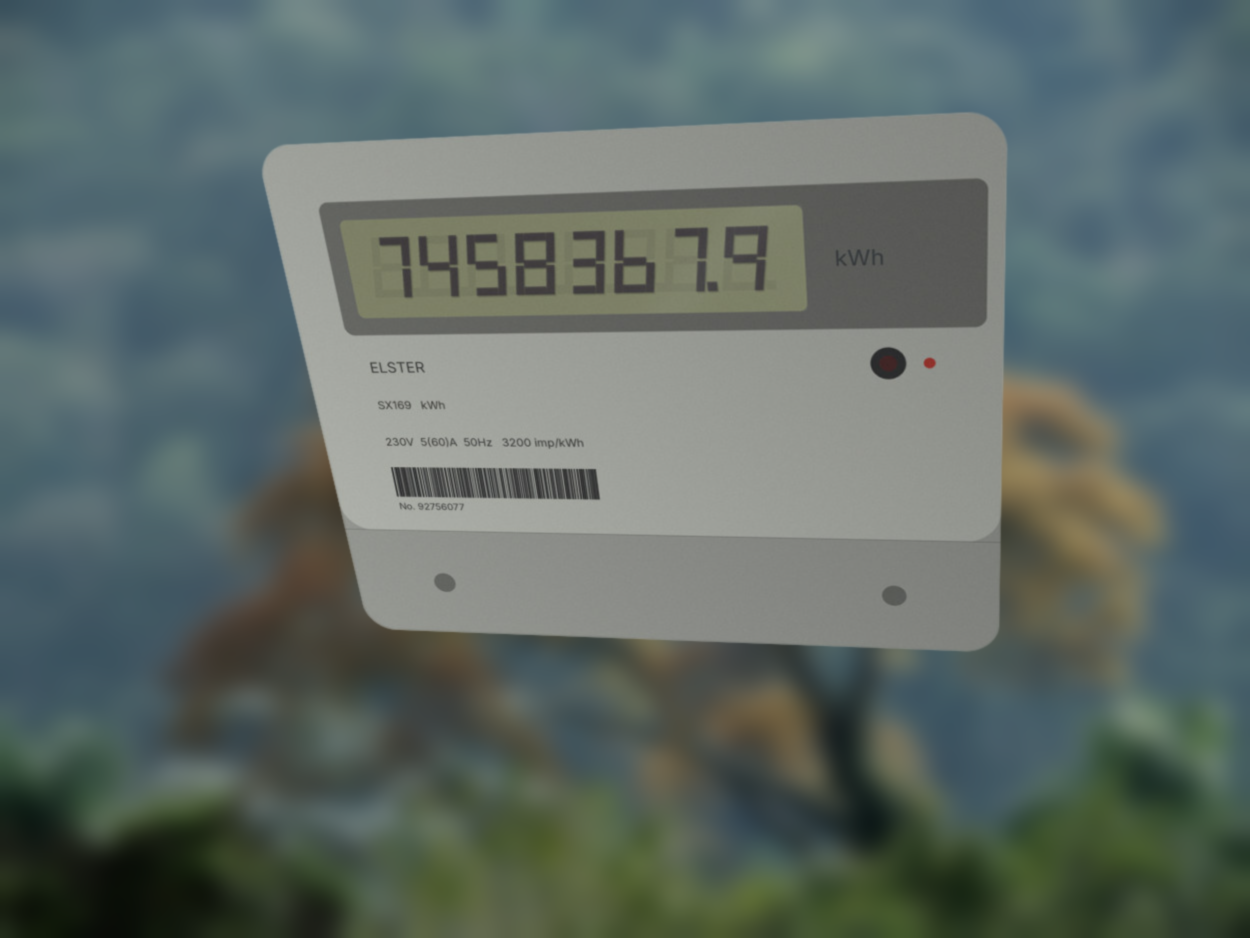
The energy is value=7458367.9 unit=kWh
